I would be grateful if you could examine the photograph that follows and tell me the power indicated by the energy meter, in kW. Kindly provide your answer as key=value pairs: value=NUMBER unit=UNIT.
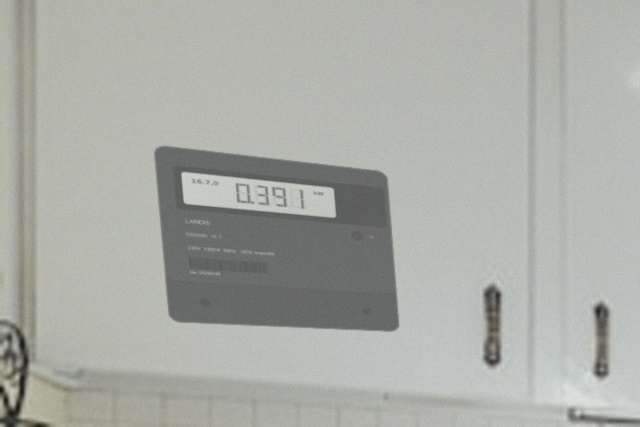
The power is value=0.391 unit=kW
